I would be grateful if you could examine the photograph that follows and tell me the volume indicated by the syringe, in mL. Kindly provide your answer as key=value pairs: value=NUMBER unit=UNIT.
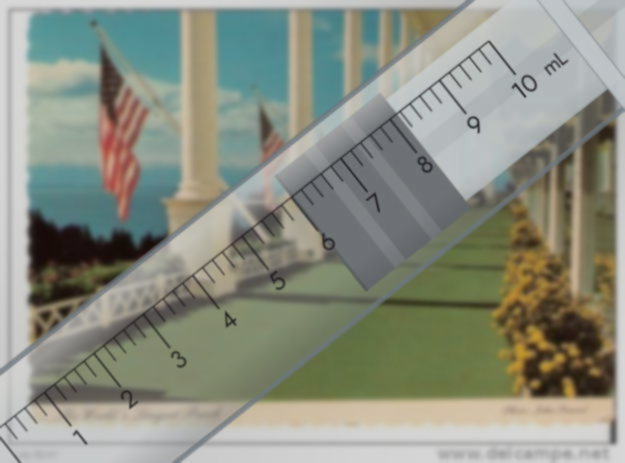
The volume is value=6 unit=mL
